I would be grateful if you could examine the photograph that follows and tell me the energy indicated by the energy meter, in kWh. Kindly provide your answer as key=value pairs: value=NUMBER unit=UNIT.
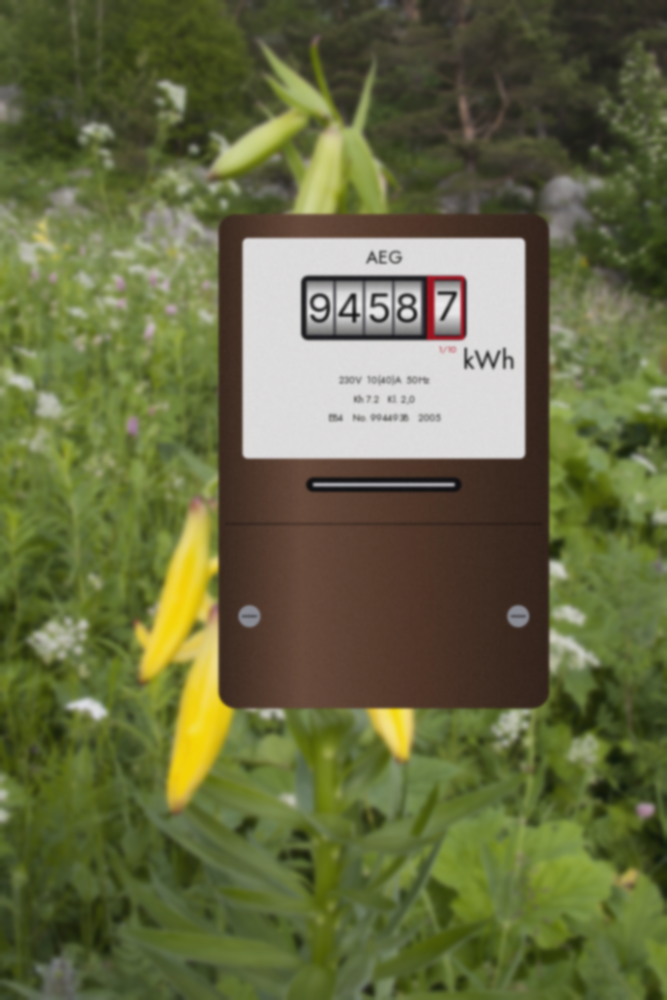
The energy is value=9458.7 unit=kWh
